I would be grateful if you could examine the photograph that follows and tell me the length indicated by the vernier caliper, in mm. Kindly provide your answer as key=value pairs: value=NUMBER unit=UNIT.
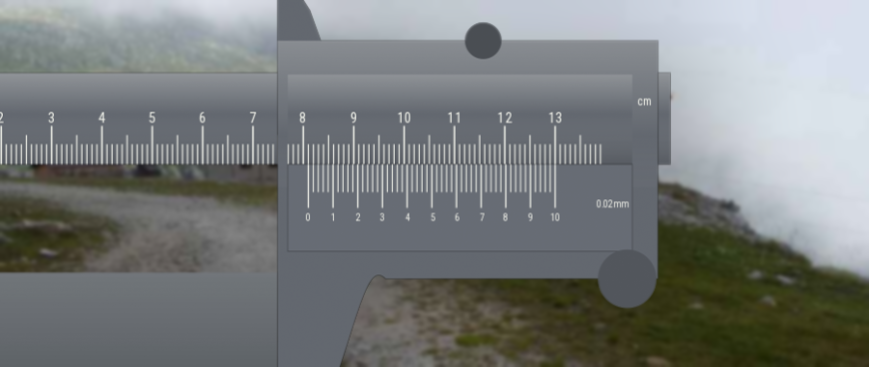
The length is value=81.0 unit=mm
